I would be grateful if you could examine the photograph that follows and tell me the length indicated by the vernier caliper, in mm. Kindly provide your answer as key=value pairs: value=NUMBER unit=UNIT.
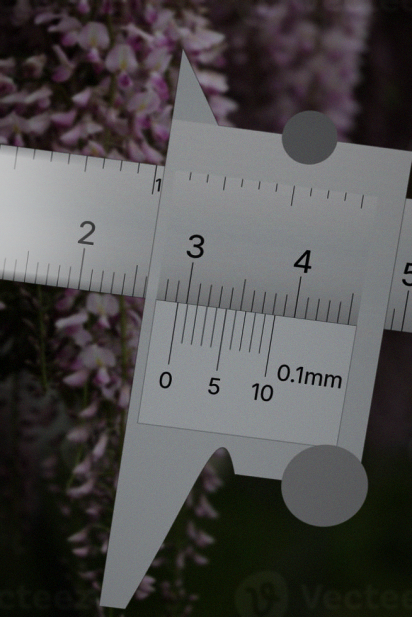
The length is value=29.2 unit=mm
